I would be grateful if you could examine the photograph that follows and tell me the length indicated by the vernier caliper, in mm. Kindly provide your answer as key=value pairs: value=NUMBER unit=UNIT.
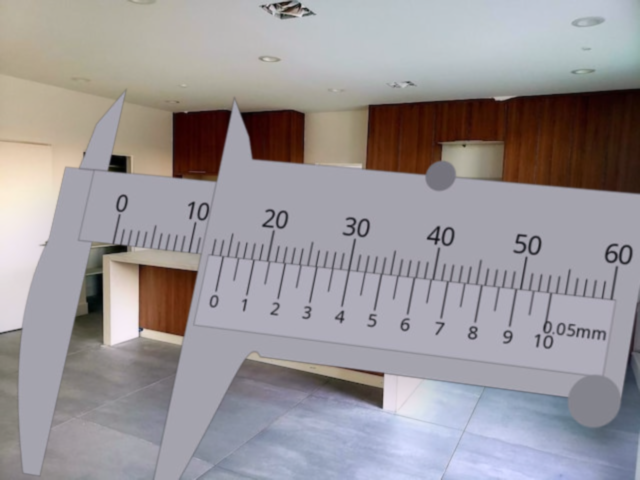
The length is value=14.4 unit=mm
